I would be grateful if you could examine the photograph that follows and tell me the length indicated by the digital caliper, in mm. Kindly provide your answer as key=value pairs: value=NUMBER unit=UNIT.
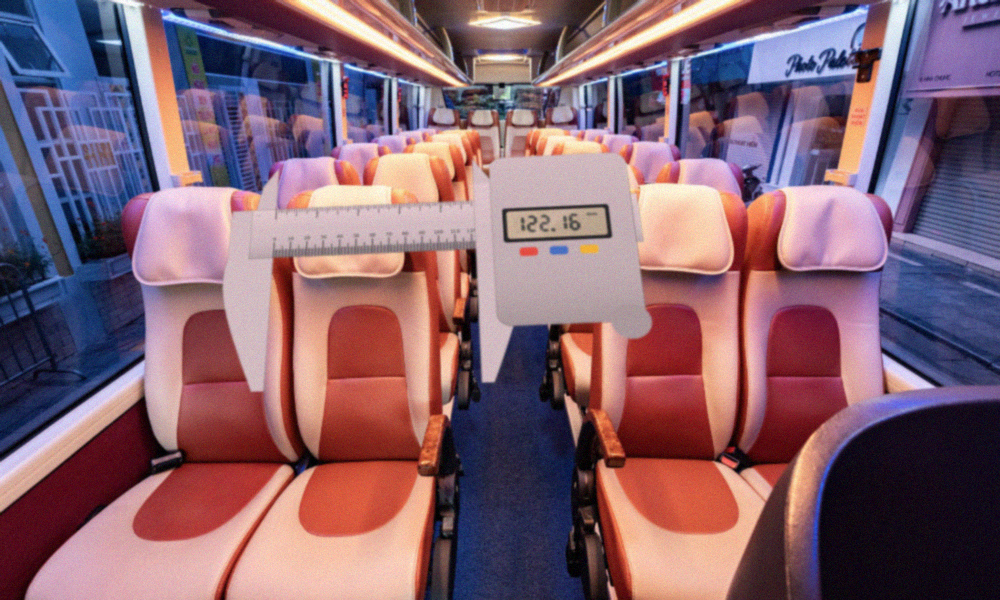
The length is value=122.16 unit=mm
